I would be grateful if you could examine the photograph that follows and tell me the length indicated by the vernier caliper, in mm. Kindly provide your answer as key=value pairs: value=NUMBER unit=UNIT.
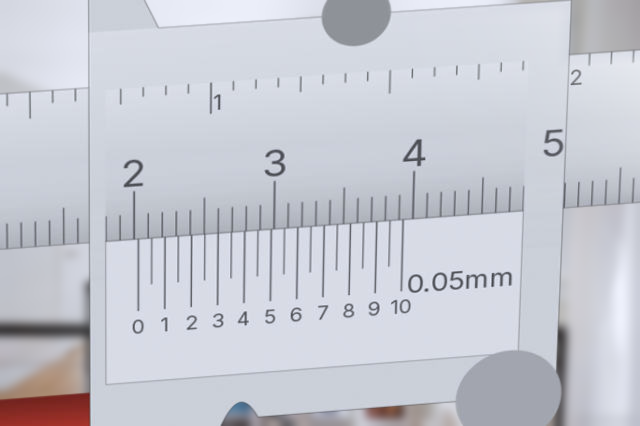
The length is value=20.3 unit=mm
